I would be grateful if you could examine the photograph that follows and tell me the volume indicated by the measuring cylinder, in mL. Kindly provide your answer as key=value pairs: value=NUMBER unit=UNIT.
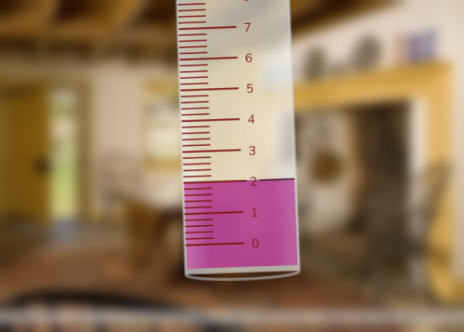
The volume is value=2 unit=mL
